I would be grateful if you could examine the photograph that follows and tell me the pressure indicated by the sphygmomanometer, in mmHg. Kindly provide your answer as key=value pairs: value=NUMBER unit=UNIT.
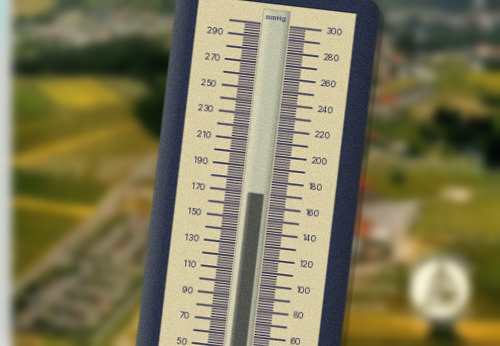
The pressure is value=170 unit=mmHg
